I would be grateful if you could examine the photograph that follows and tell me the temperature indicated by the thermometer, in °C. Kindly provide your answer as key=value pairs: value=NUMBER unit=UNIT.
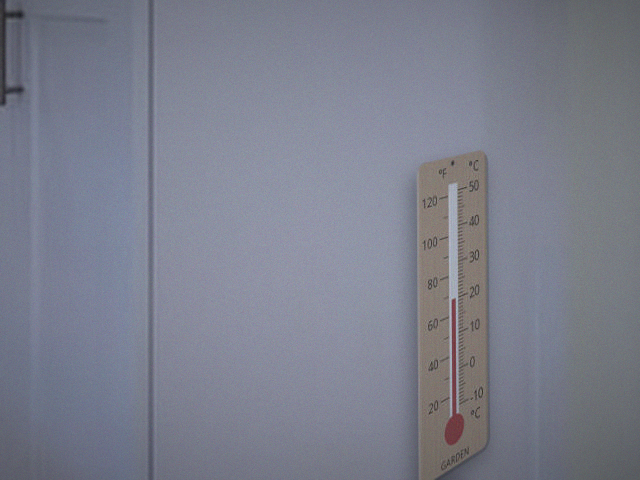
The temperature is value=20 unit=°C
